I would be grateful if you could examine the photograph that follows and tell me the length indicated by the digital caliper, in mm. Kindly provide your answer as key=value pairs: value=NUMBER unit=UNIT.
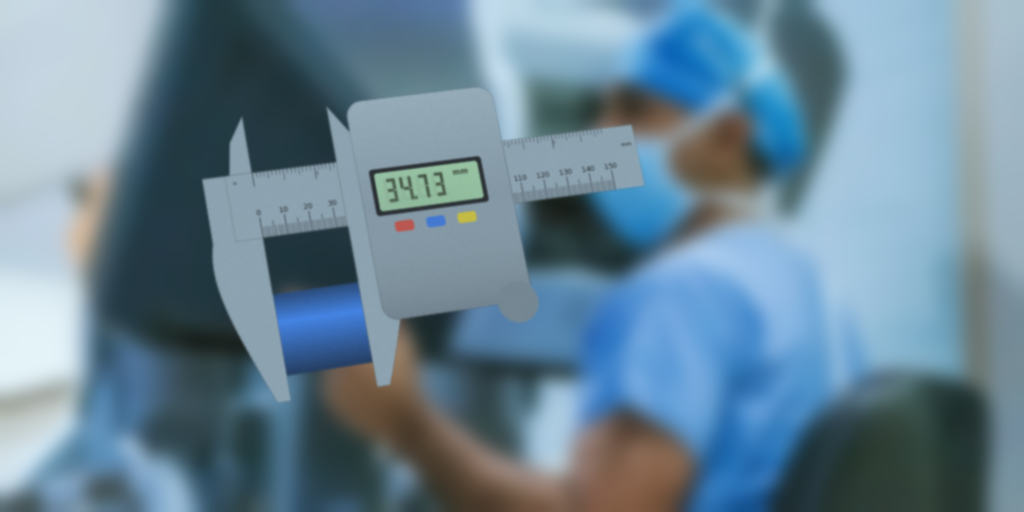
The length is value=34.73 unit=mm
